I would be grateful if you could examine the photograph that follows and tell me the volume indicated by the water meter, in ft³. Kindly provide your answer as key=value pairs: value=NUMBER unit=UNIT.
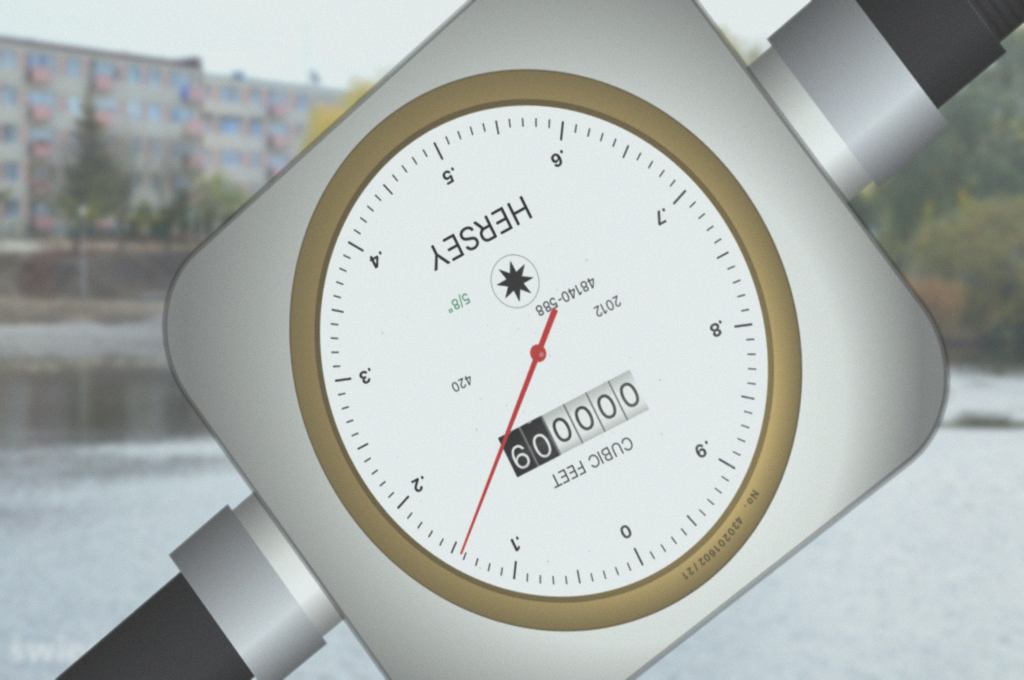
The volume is value=9.14 unit=ft³
